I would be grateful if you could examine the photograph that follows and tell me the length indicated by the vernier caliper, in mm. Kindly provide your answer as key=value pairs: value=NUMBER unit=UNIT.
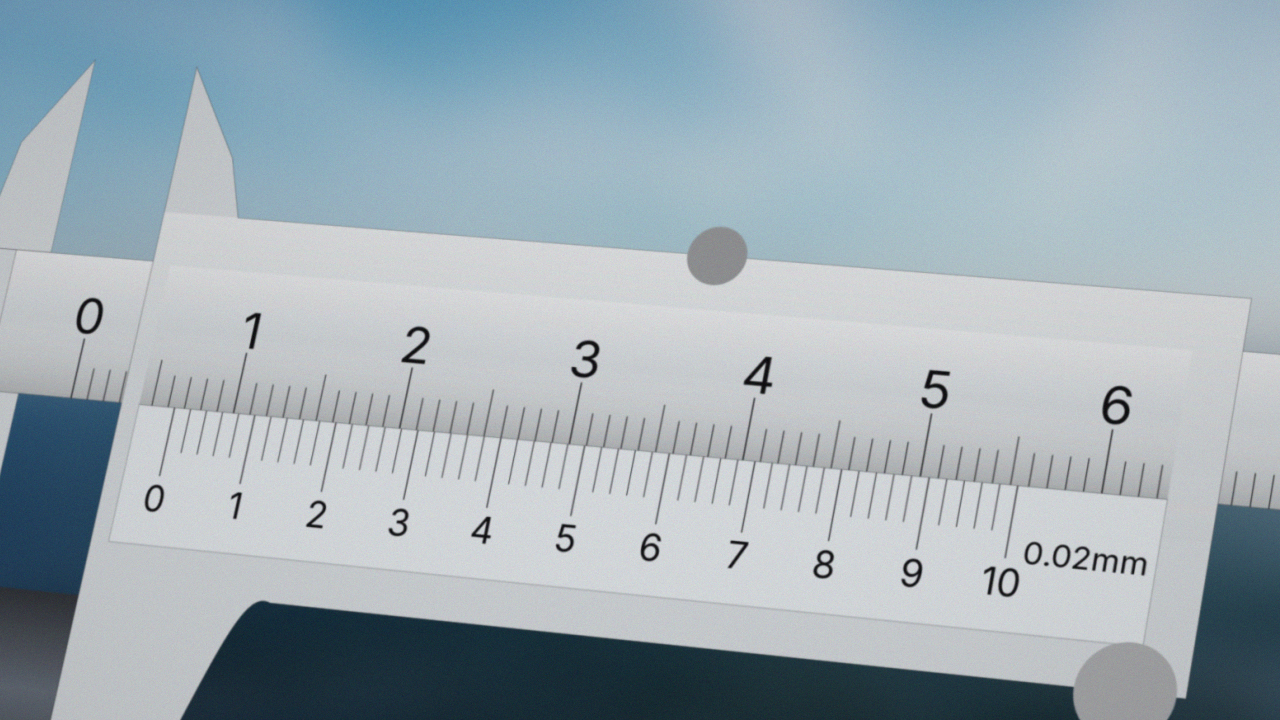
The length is value=6.4 unit=mm
